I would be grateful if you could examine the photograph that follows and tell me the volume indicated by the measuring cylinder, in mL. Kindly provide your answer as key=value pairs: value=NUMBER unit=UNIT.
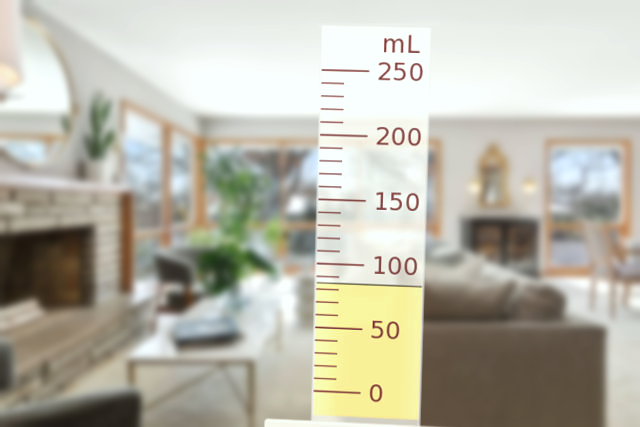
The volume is value=85 unit=mL
